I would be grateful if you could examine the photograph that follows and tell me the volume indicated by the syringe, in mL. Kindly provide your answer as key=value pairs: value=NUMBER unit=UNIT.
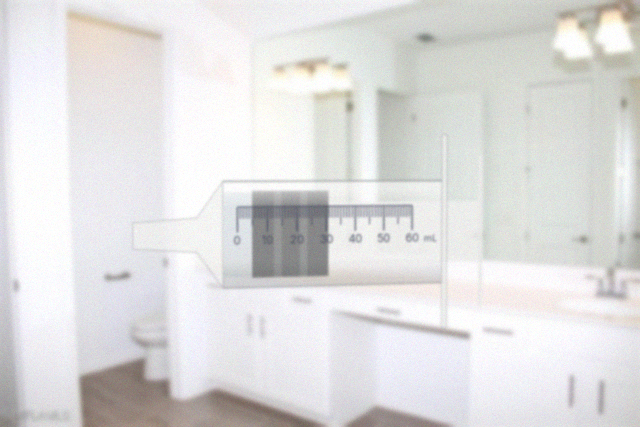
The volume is value=5 unit=mL
